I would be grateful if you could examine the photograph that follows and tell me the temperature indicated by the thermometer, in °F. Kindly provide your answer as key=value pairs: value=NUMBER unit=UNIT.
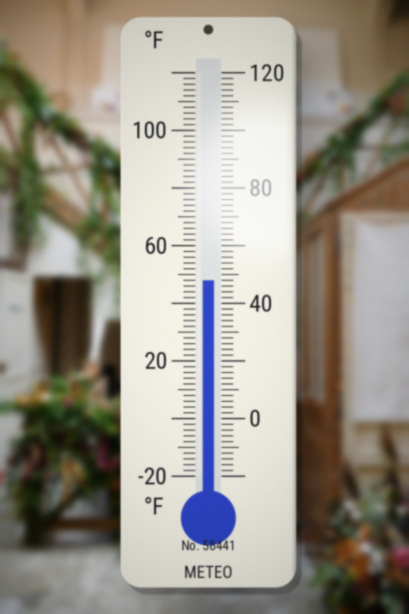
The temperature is value=48 unit=°F
